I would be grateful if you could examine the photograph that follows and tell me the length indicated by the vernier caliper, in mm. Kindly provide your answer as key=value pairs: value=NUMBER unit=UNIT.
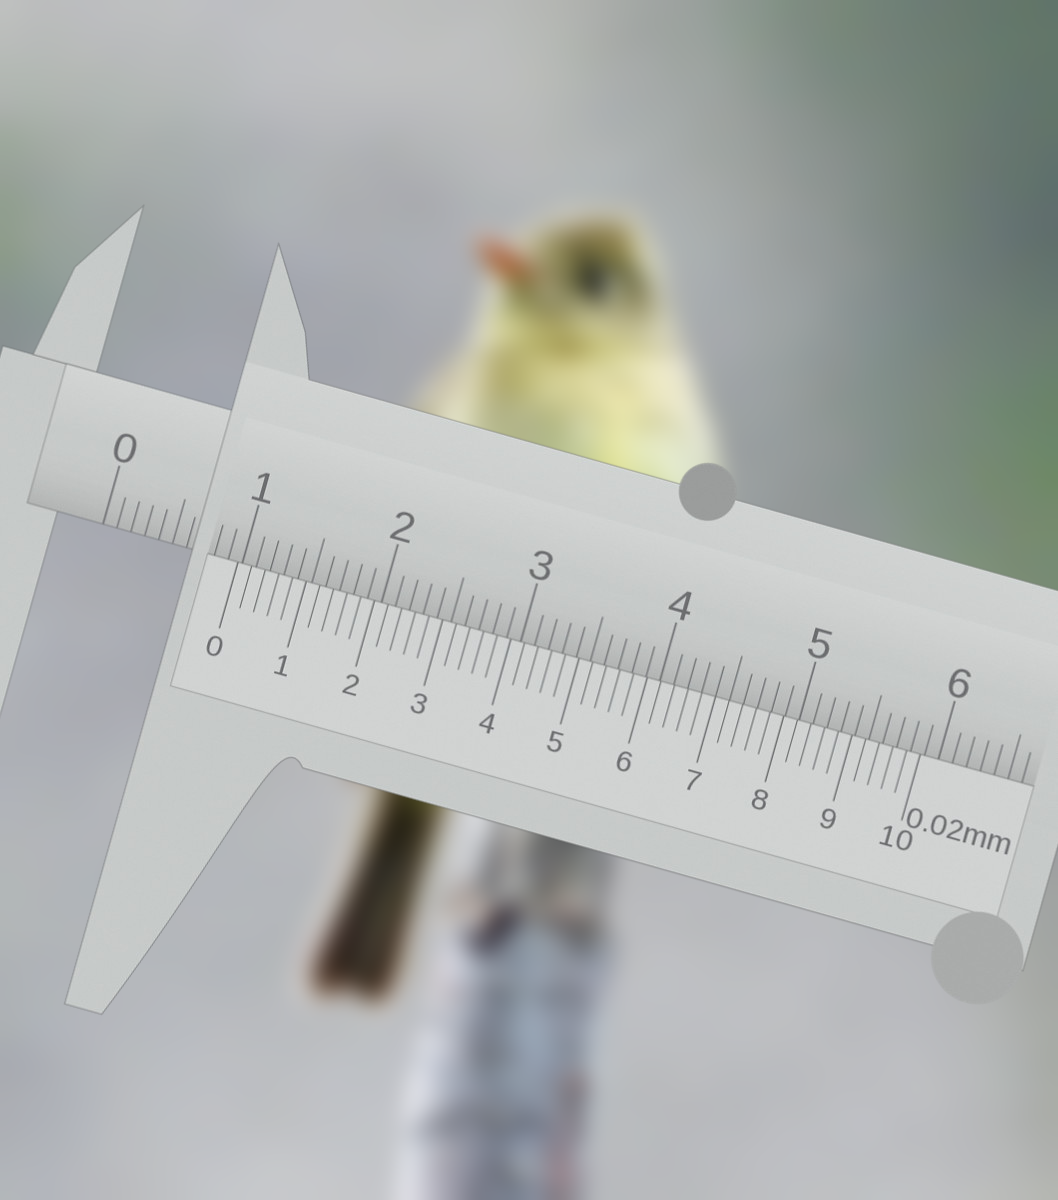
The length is value=9.7 unit=mm
